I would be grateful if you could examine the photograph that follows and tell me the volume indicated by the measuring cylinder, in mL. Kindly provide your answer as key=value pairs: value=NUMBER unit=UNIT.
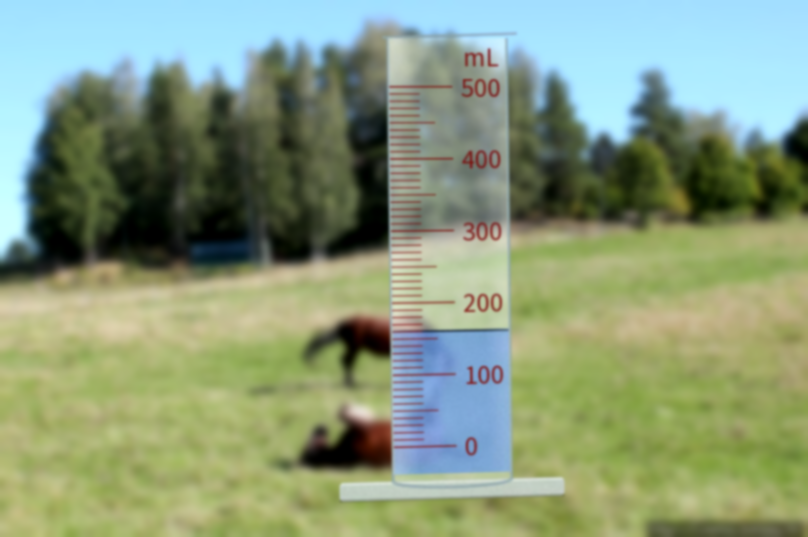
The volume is value=160 unit=mL
